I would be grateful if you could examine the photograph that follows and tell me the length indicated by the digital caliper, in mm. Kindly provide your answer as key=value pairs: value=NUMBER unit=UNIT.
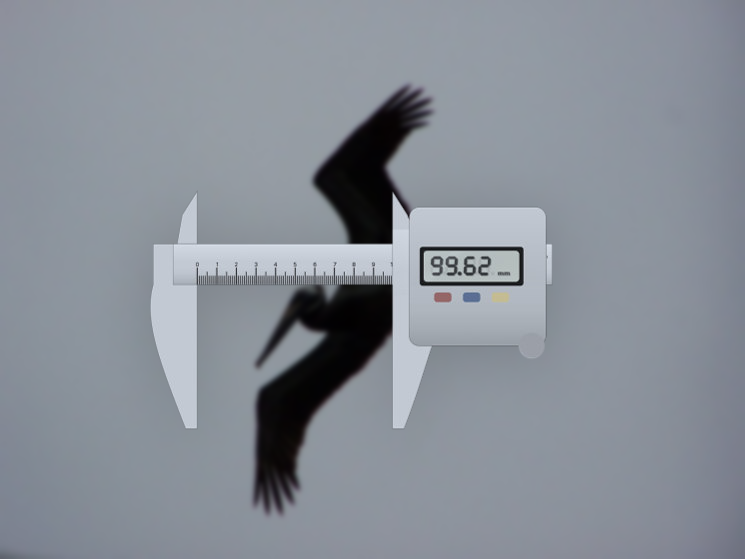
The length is value=99.62 unit=mm
